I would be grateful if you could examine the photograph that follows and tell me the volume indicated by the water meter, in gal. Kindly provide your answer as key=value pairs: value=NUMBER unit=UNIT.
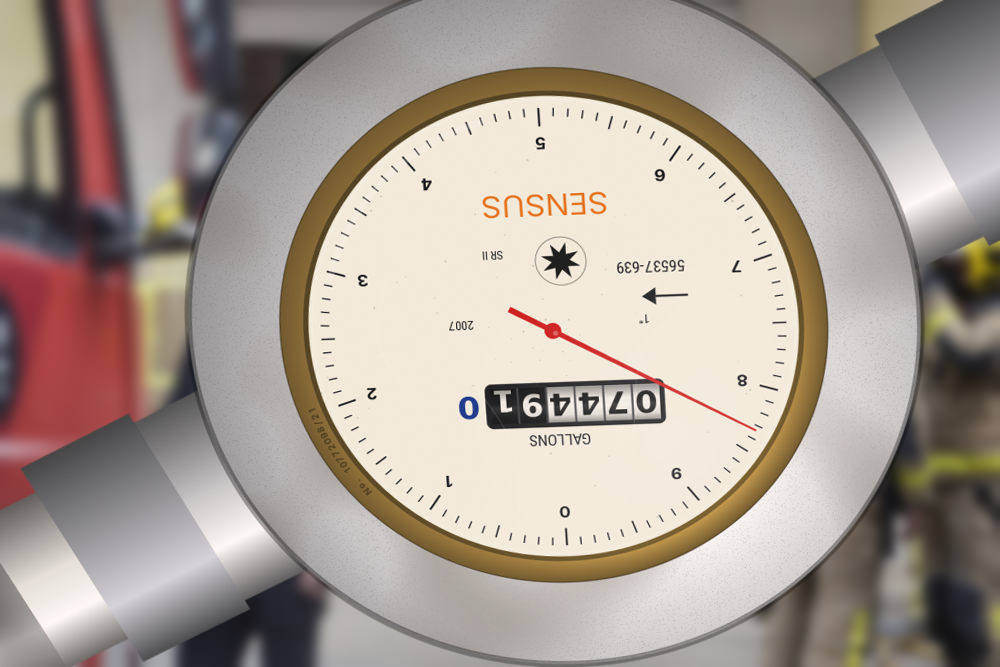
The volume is value=744908.3 unit=gal
